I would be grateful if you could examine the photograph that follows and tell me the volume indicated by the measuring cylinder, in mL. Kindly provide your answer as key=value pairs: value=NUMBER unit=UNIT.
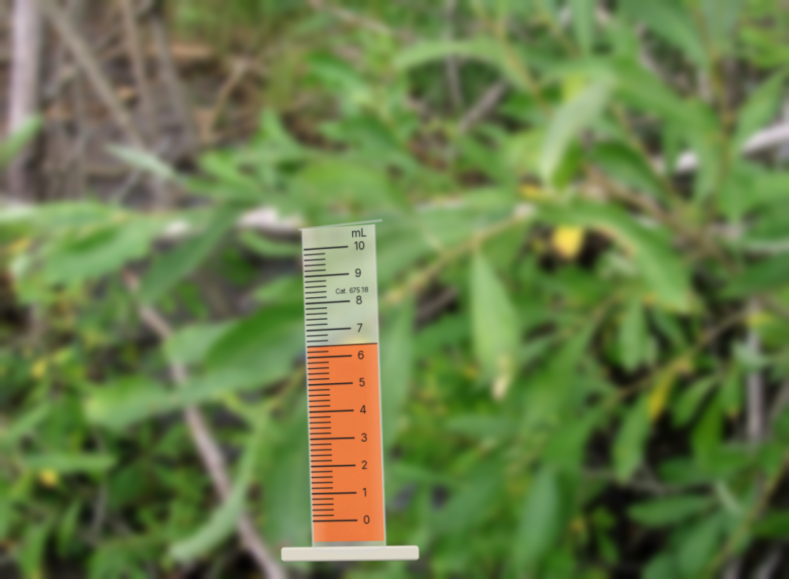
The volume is value=6.4 unit=mL
